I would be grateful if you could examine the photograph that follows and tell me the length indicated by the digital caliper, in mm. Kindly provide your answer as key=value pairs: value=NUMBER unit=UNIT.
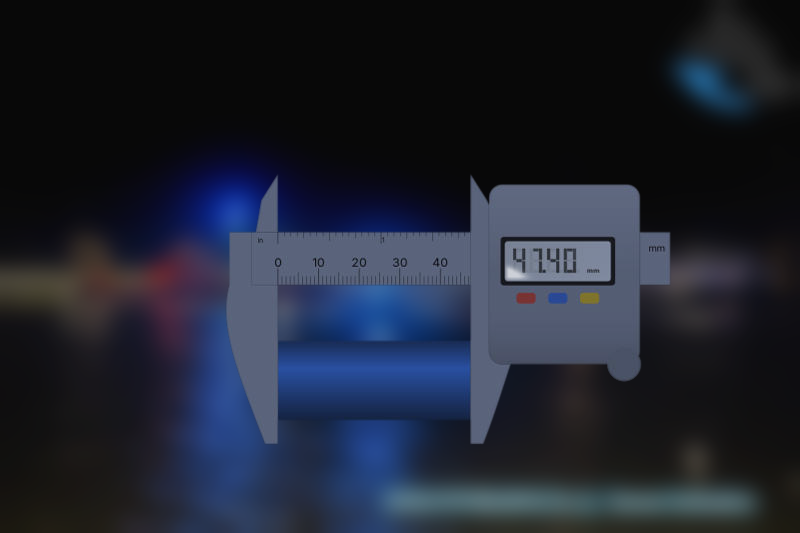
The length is value=47.40 unit=mm
